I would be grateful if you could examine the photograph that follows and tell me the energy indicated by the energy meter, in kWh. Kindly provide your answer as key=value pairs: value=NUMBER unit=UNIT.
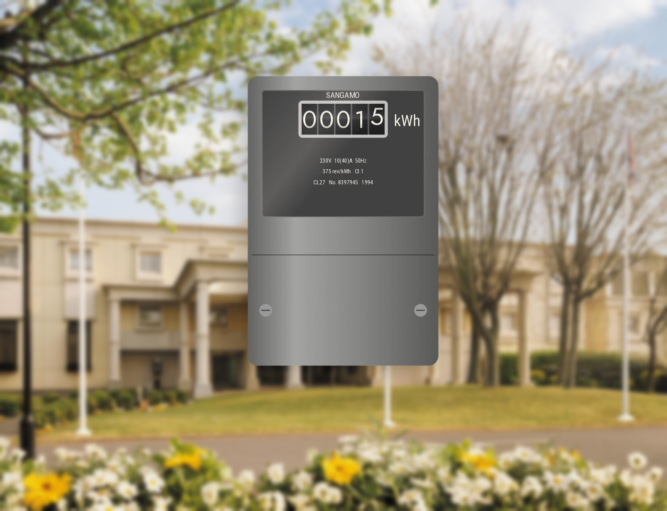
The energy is value=15 unit=kWh
